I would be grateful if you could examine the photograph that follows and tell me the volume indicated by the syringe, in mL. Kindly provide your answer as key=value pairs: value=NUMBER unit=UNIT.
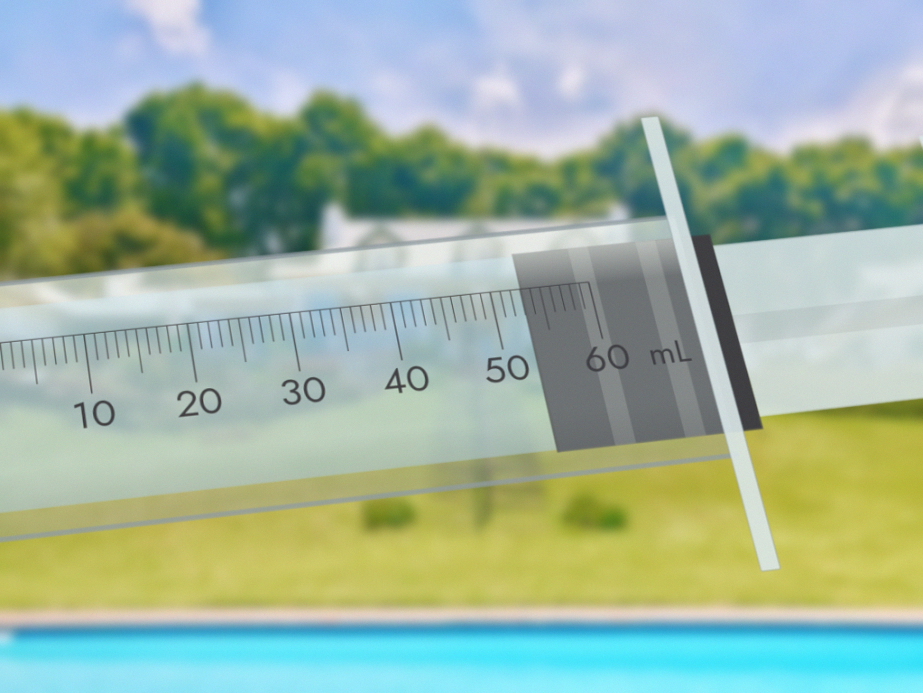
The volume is value=53 unit=mL
